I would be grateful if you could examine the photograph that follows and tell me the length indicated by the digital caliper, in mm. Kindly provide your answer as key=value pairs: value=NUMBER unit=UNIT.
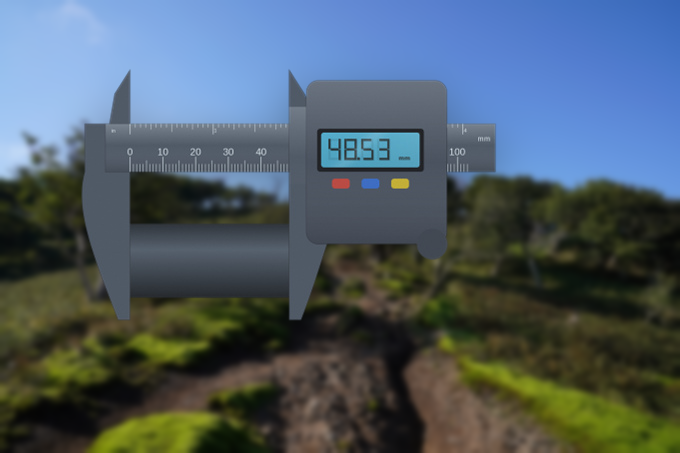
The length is value=48.53 unit=mm
